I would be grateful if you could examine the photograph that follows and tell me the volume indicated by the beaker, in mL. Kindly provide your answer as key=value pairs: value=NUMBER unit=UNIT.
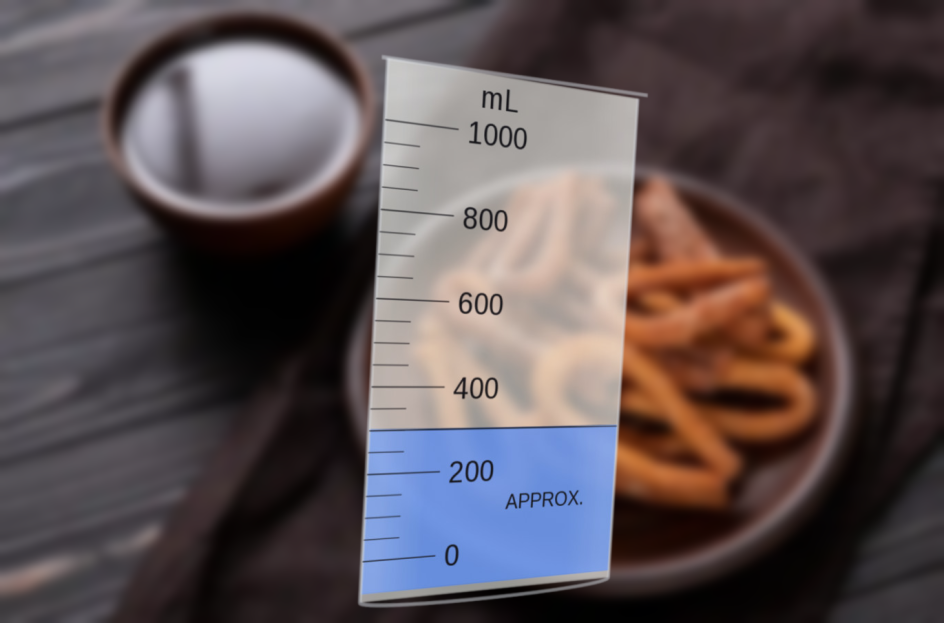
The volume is value=300 unit=mL
